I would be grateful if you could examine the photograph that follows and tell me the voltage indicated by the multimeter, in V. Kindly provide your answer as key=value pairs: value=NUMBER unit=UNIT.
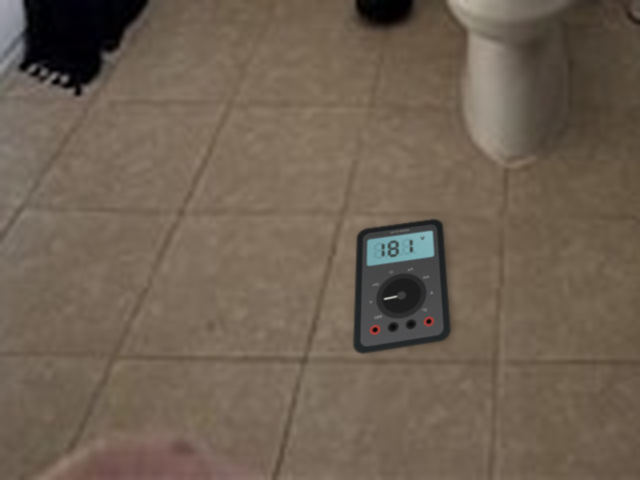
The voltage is value=181 unit=V
